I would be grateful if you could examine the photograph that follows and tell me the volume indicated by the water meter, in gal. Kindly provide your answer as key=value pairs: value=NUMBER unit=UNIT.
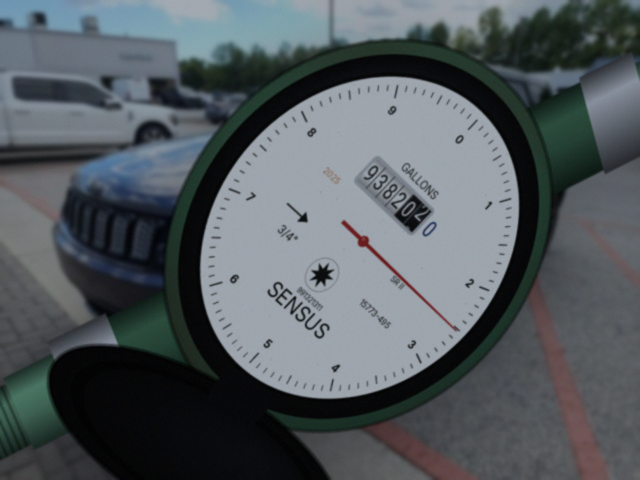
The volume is value=9382022.5 unit=gal
